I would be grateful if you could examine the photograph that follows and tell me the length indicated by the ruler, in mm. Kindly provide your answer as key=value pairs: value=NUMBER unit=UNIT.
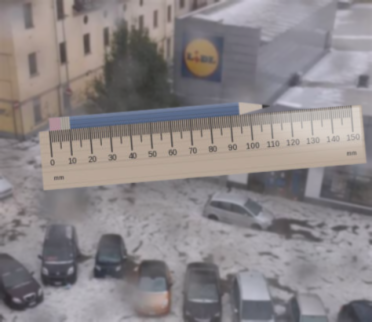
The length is value=110 unit=mm
